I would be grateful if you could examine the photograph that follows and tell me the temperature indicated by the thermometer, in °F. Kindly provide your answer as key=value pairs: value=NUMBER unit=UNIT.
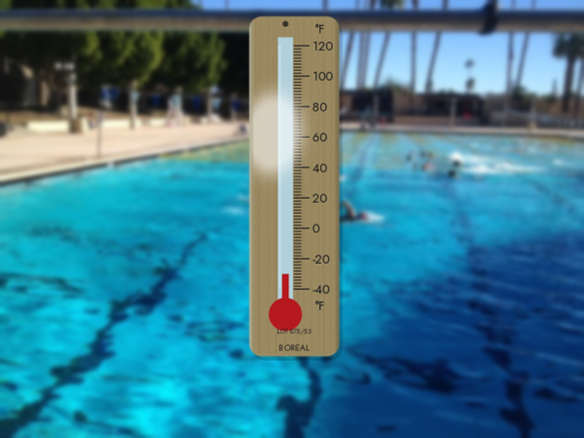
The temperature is value=-30 unit=°F
